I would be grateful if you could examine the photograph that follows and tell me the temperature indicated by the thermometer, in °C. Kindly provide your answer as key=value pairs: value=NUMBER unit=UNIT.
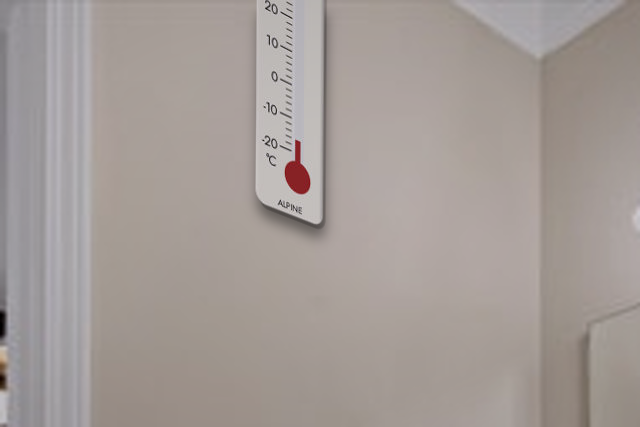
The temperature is value=-16 unit=°C
